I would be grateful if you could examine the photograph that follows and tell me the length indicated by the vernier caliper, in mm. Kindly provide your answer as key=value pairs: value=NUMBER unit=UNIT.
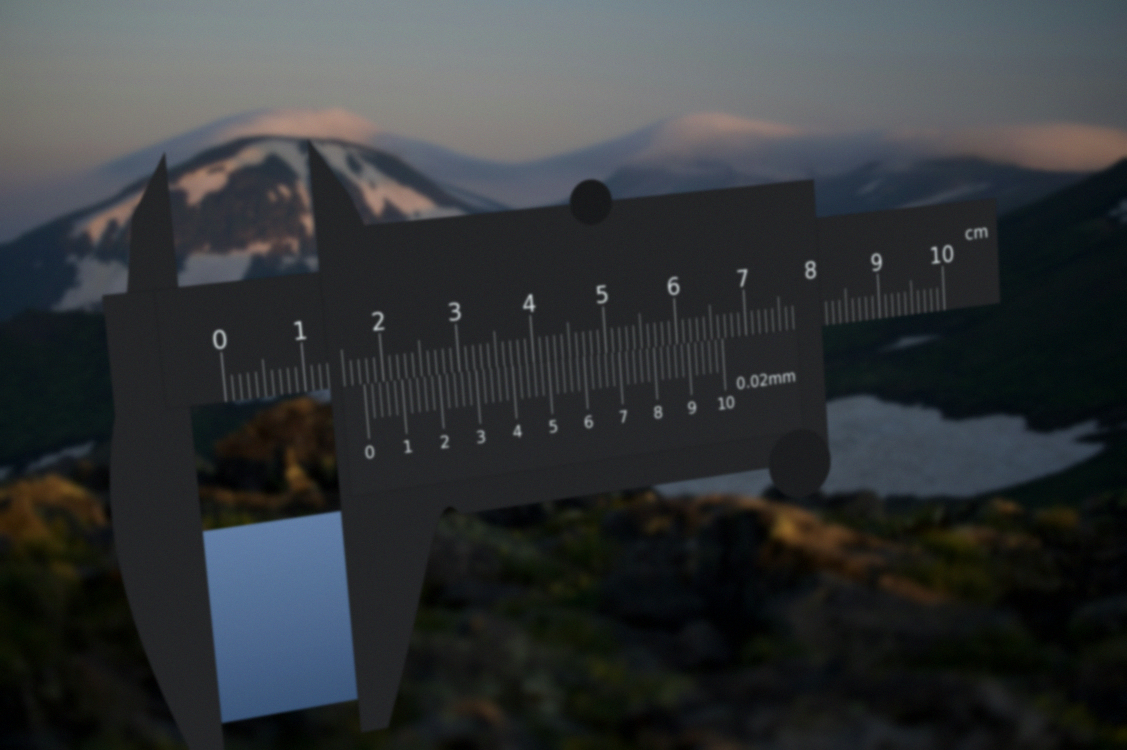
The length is value=17.5 unit=mm
